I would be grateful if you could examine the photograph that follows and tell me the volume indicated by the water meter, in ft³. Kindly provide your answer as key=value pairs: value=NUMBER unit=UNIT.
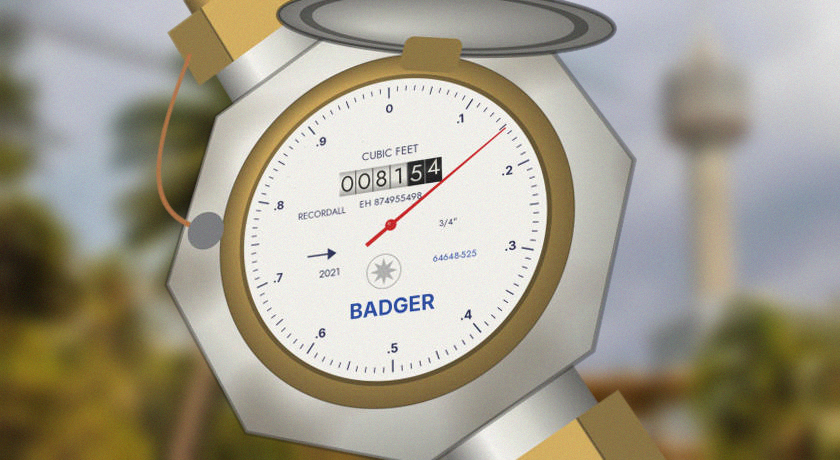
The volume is value=8154.15 unit=ft³
